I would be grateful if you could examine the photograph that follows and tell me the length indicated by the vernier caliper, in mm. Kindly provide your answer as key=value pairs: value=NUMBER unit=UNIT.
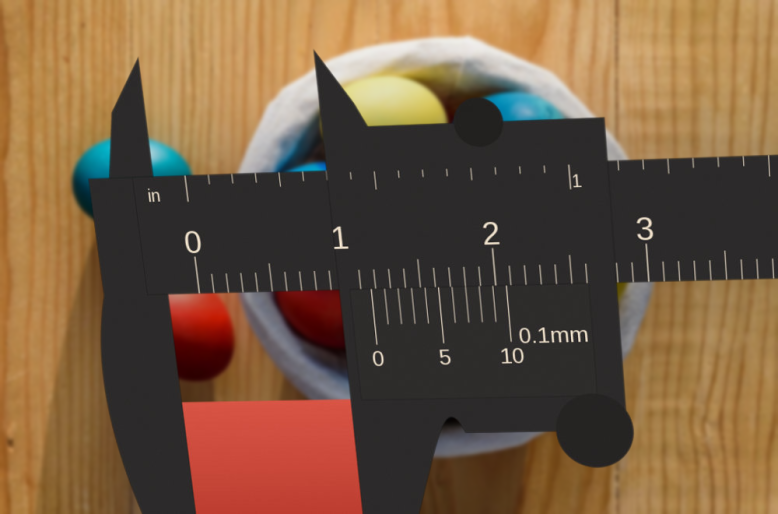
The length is value=11.7 unit=mm
